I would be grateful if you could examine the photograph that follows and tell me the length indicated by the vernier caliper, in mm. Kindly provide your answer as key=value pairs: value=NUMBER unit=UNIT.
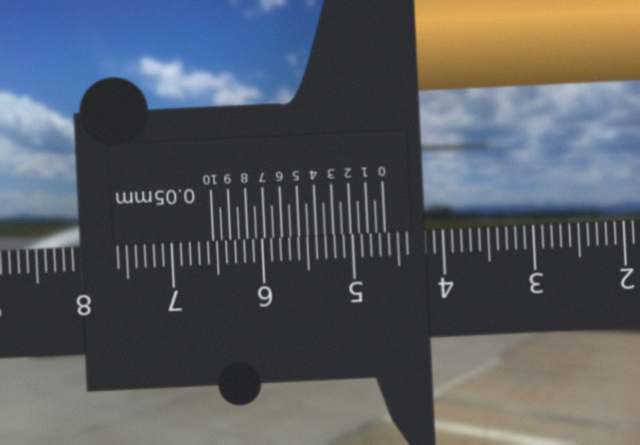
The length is value=46.4 unit=mm
